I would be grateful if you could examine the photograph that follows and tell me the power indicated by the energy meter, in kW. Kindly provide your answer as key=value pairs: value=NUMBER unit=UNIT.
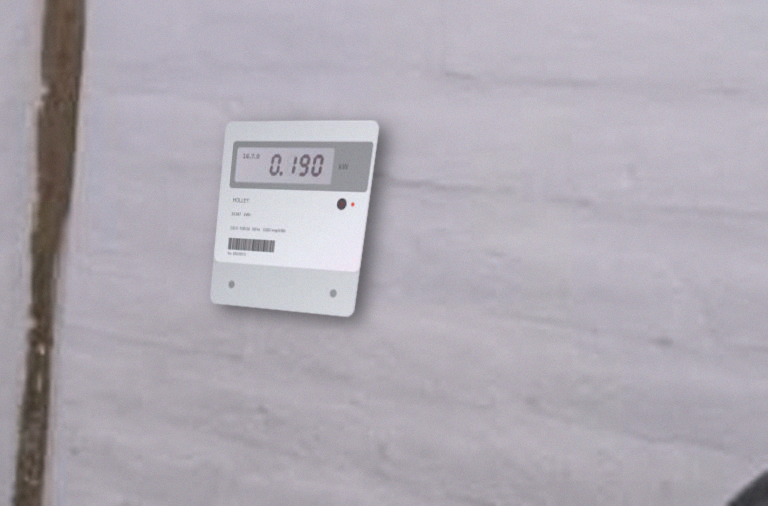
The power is value=0.190 unit=kW
